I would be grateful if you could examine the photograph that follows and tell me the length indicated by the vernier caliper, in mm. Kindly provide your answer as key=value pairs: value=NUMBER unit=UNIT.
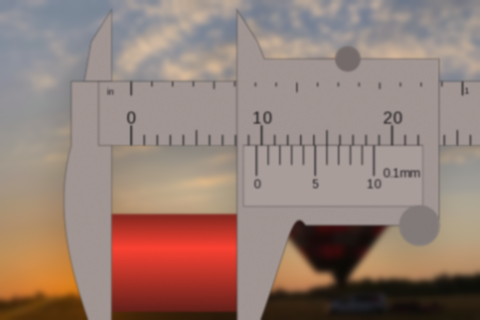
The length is value=9.6 unit=mm
